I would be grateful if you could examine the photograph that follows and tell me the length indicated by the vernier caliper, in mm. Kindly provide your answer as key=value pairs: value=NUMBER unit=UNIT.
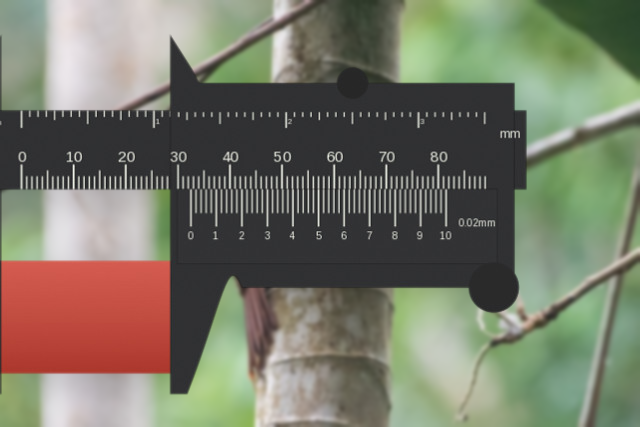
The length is value=32.5 unit=mm
